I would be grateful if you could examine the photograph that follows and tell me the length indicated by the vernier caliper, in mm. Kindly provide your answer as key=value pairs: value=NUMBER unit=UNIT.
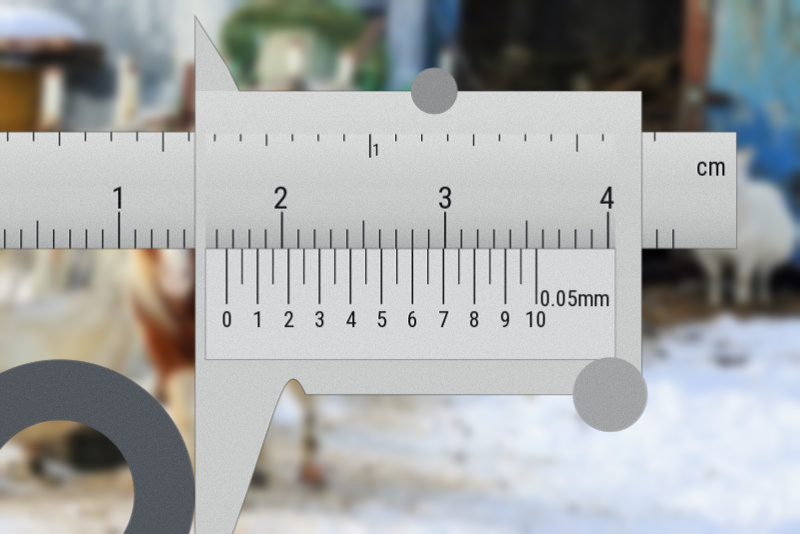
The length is value=16.6 unit=mm
